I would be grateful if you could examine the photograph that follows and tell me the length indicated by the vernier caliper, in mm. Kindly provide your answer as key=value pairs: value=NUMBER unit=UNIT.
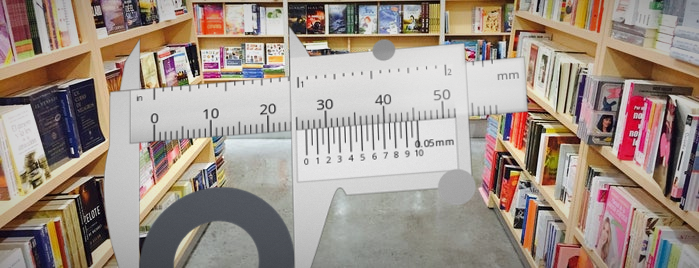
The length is value=26.6 unit=mm
